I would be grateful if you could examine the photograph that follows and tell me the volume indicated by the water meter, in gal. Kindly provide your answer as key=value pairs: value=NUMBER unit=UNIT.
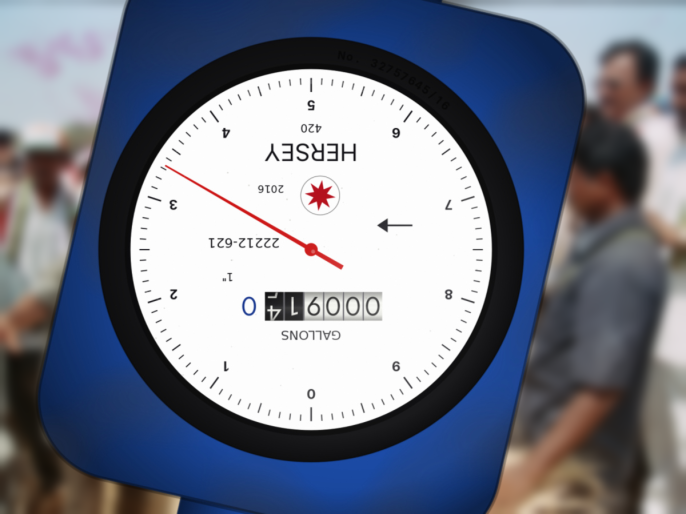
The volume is value=9143.3 unit=gal
